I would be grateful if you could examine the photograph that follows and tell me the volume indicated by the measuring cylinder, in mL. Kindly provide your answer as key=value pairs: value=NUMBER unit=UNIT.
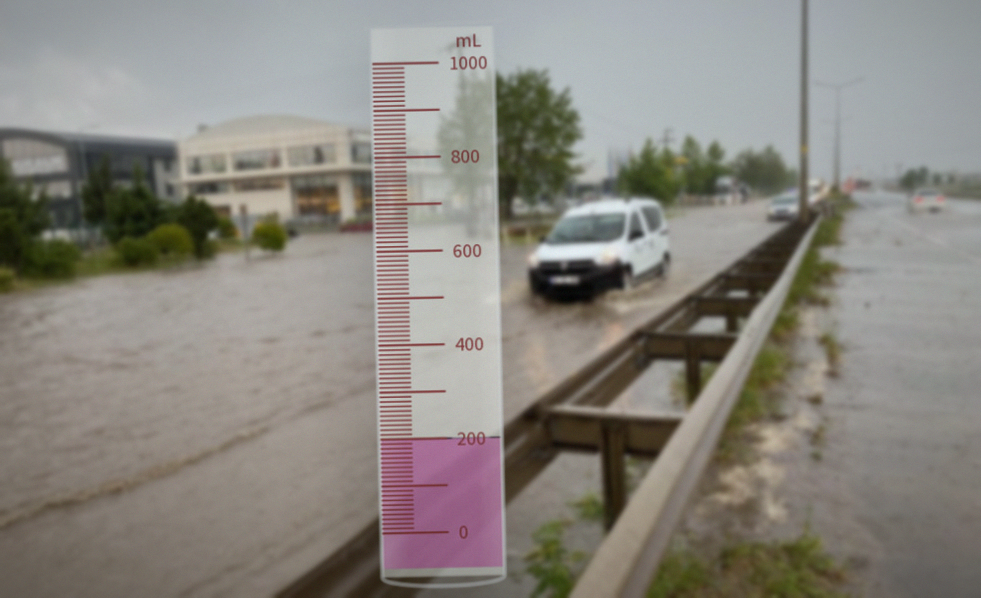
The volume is value=200 unit=mL
